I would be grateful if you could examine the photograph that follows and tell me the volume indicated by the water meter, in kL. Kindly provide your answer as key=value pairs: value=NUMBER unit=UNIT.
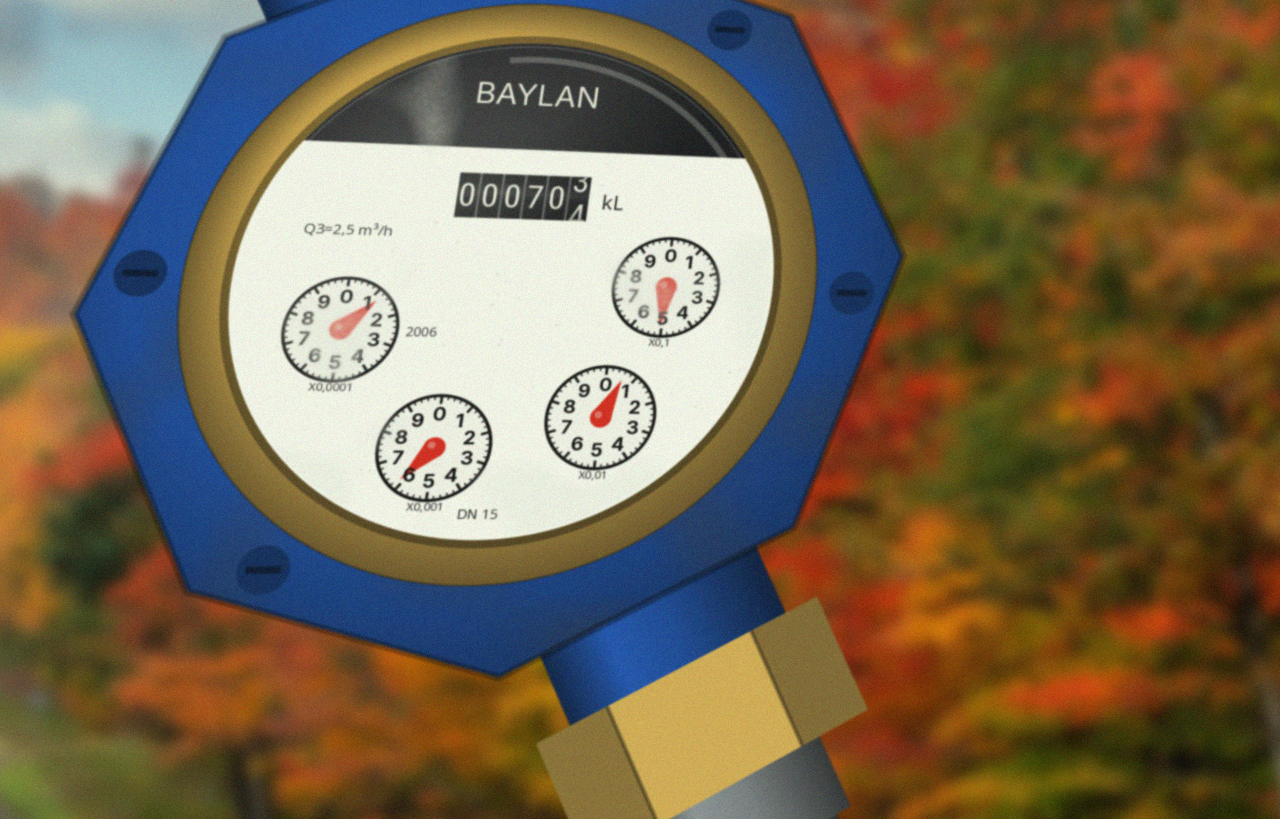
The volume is value=703.5061 unit=kL
